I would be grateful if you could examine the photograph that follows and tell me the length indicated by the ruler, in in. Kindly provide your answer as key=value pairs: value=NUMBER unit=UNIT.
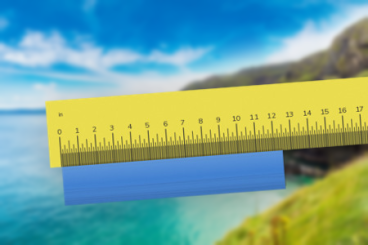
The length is value=12.5 unit=in
